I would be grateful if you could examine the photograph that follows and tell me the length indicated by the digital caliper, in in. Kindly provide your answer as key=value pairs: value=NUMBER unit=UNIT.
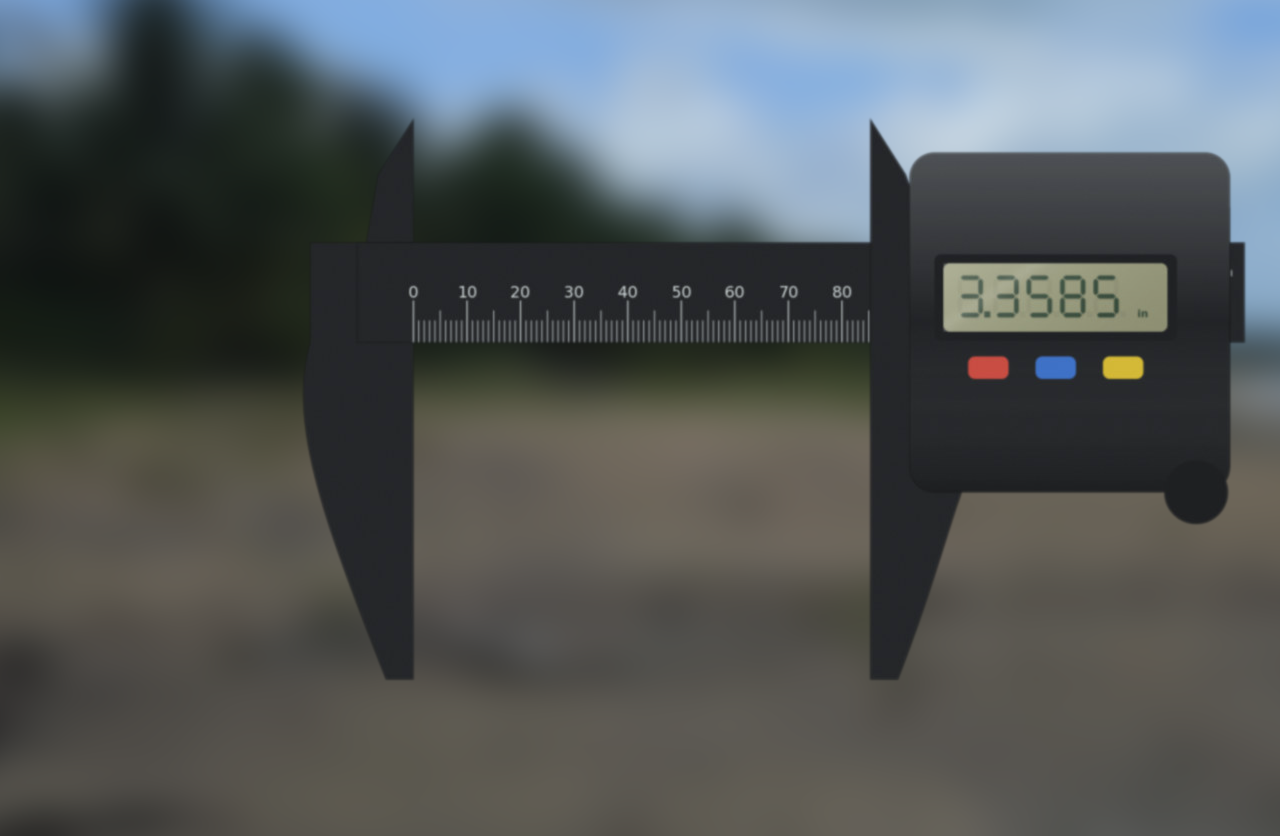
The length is value=3.3585 unit=in
